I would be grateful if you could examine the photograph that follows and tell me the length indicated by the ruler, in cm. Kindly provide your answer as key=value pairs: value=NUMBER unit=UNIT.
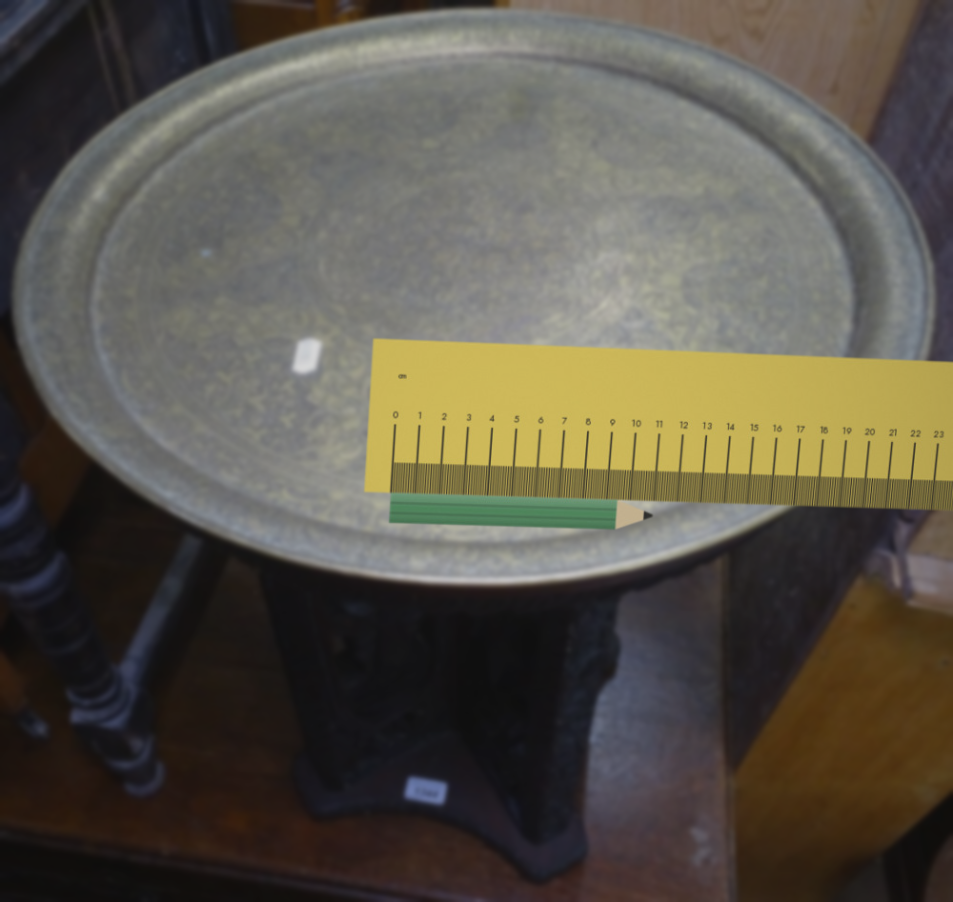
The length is value=11 unit=cm
